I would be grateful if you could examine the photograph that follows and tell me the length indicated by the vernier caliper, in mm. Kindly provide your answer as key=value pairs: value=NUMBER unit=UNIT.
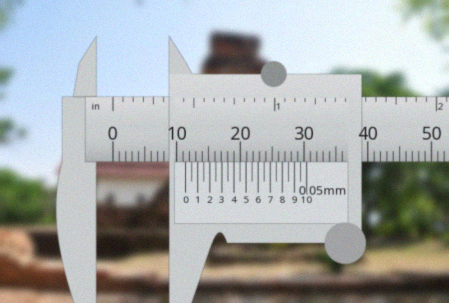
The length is value=11.4 unit=mm
